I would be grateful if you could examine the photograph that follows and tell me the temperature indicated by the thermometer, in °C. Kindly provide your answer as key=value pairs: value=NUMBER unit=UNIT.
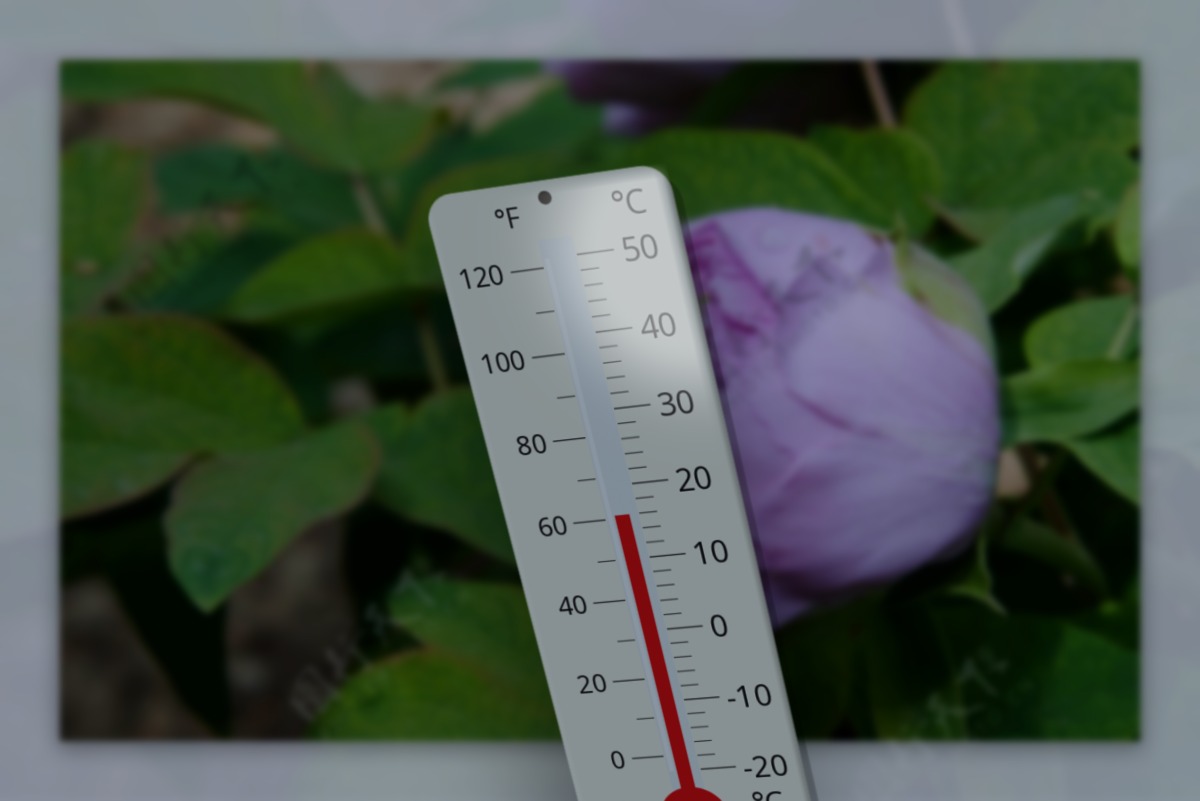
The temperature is value=16 unit=°C
